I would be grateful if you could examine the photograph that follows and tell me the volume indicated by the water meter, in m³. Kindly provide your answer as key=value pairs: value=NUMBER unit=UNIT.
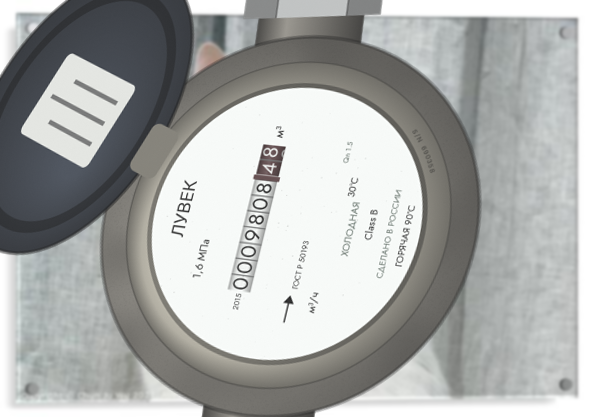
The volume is value=9808.48 unit=m³
